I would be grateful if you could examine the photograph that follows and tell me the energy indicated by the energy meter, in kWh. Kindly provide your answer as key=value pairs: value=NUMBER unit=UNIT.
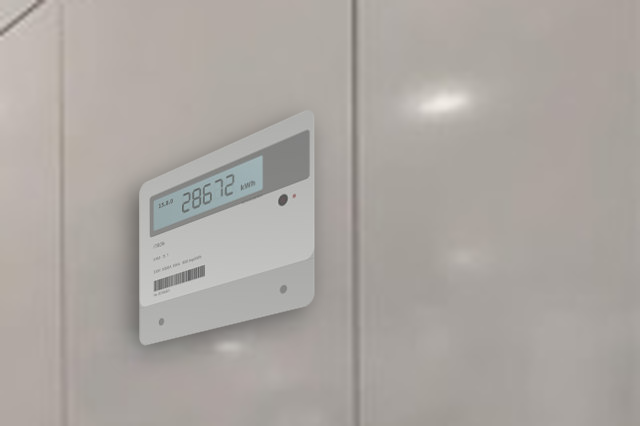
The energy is value=28672 unit=kWh
